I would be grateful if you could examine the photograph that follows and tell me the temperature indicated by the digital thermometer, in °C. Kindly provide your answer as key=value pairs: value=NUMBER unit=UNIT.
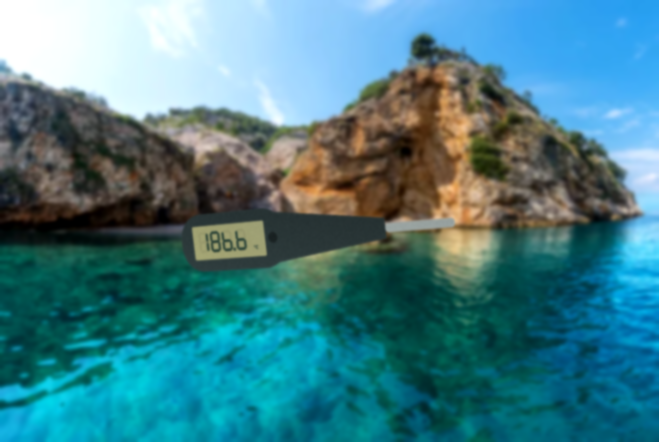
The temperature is value=186.6 unit=°C
